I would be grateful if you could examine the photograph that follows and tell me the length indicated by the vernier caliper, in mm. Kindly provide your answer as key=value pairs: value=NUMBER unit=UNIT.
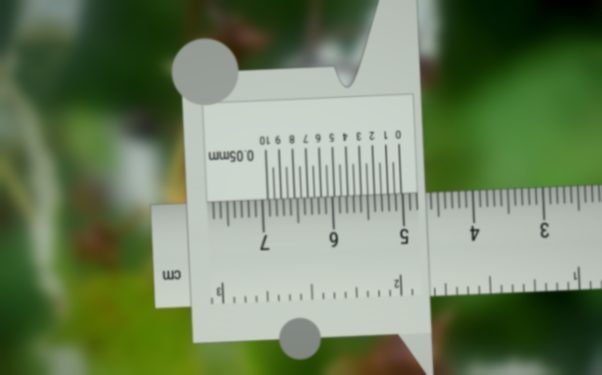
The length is value=50.2 unit=mm
